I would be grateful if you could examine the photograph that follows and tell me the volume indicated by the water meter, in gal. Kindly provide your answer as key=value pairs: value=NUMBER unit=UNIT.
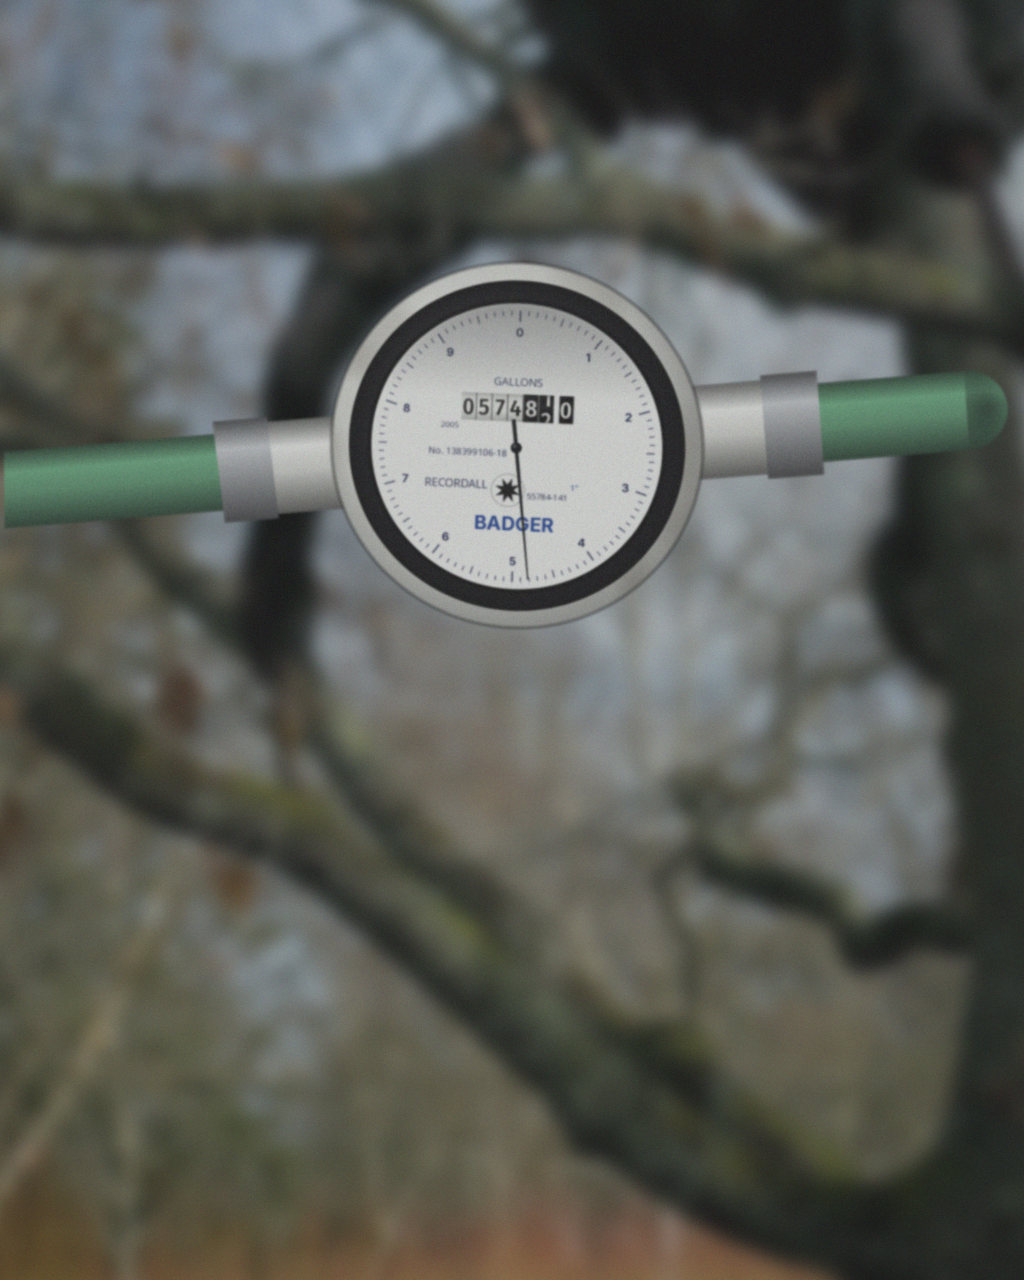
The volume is value=574814.8 unit=gal
